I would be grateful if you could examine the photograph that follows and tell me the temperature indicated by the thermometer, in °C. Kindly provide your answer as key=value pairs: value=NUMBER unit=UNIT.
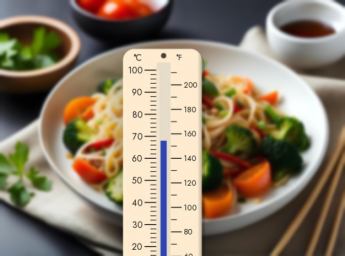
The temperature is value=68 unit=°C
